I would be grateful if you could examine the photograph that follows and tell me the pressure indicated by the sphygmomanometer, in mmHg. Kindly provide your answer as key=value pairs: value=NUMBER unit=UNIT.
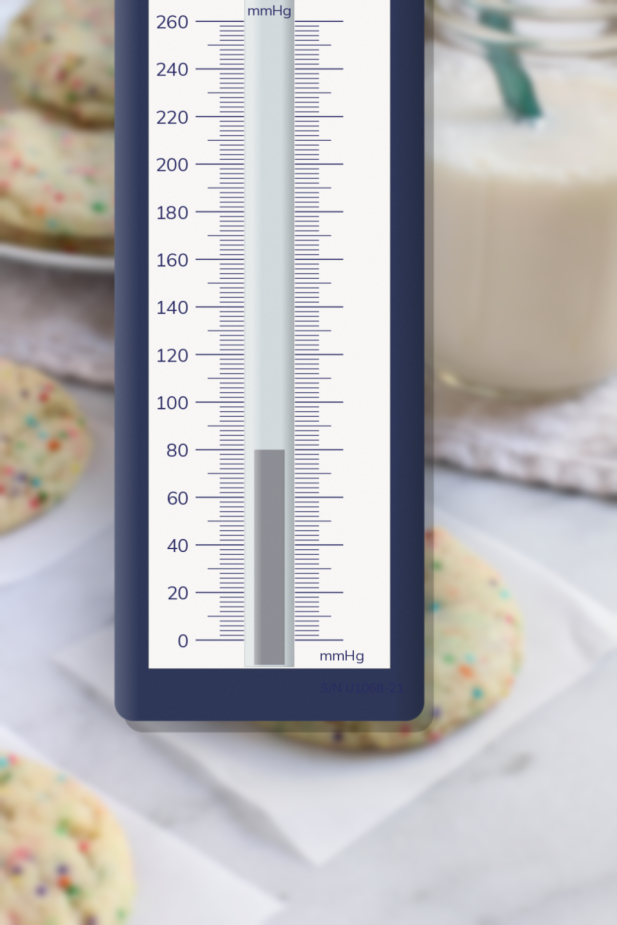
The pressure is value=80 unit=mmHg
